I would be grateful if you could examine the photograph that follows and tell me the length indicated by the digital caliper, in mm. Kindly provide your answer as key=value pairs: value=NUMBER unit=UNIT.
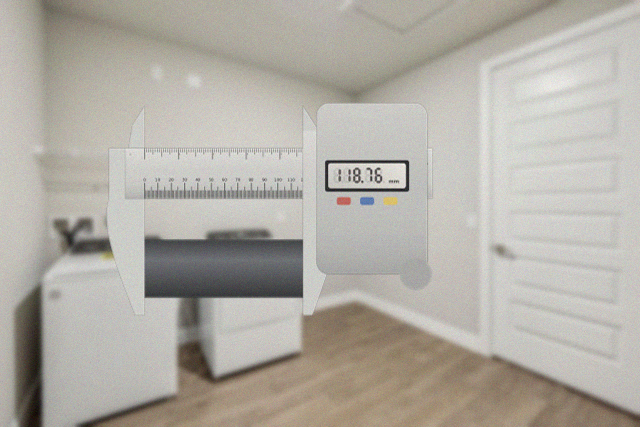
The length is value=118.76 unit=mm
